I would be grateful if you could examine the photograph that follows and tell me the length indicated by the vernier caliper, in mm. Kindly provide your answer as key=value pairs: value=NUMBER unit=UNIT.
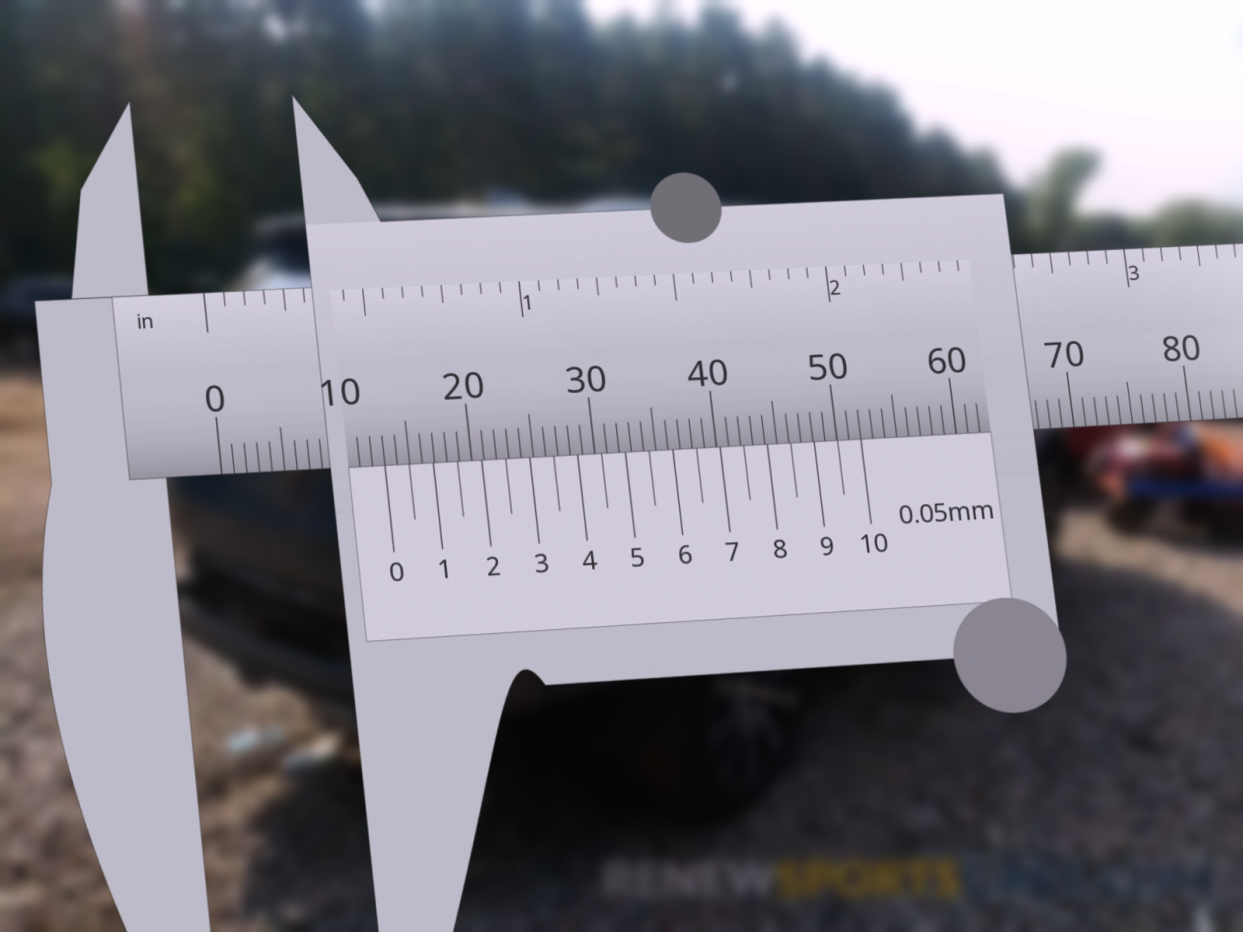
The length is value=13.0 unit=mm
